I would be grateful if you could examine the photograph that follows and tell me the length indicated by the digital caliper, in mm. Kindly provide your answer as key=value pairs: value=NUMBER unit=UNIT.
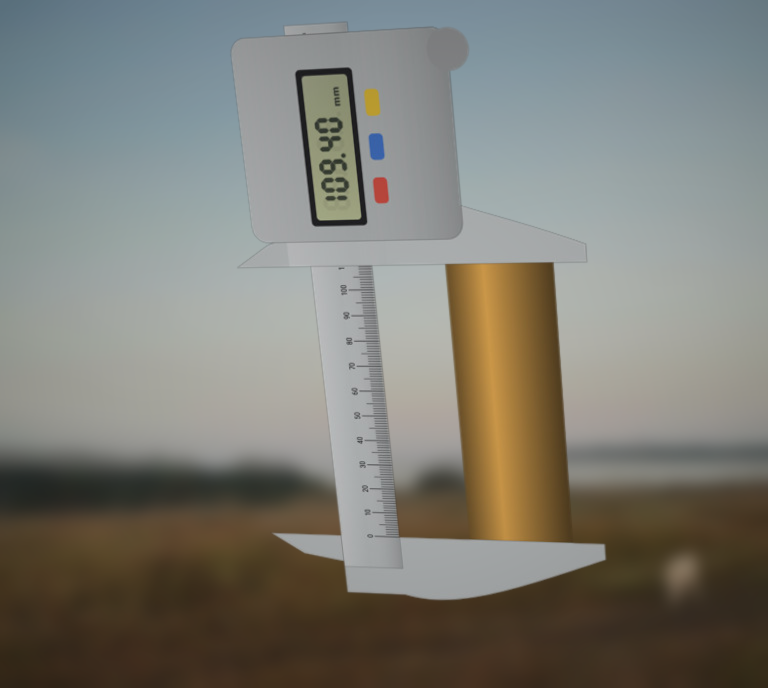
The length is value=109.40 unit=mm
